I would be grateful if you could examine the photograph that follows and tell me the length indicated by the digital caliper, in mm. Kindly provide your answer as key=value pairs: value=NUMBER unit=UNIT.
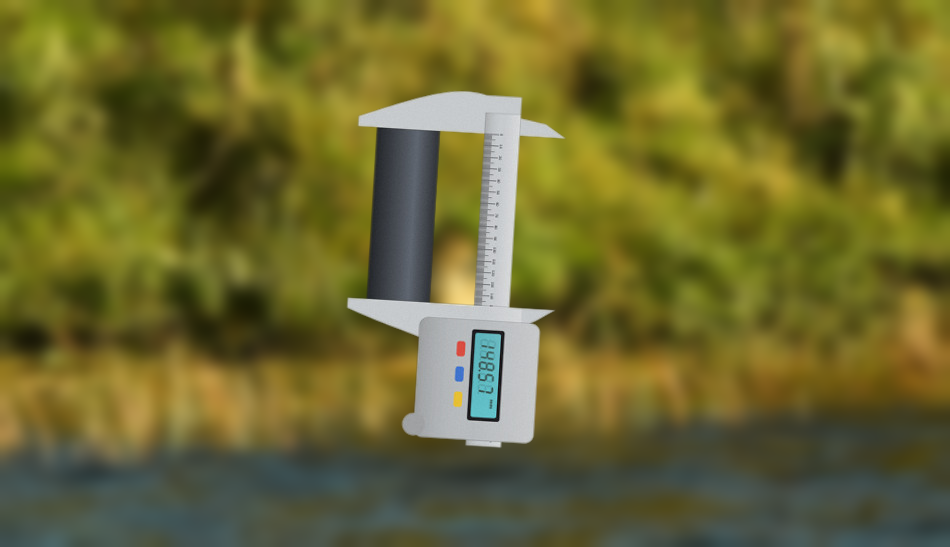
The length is value=148.57 unit=mm
